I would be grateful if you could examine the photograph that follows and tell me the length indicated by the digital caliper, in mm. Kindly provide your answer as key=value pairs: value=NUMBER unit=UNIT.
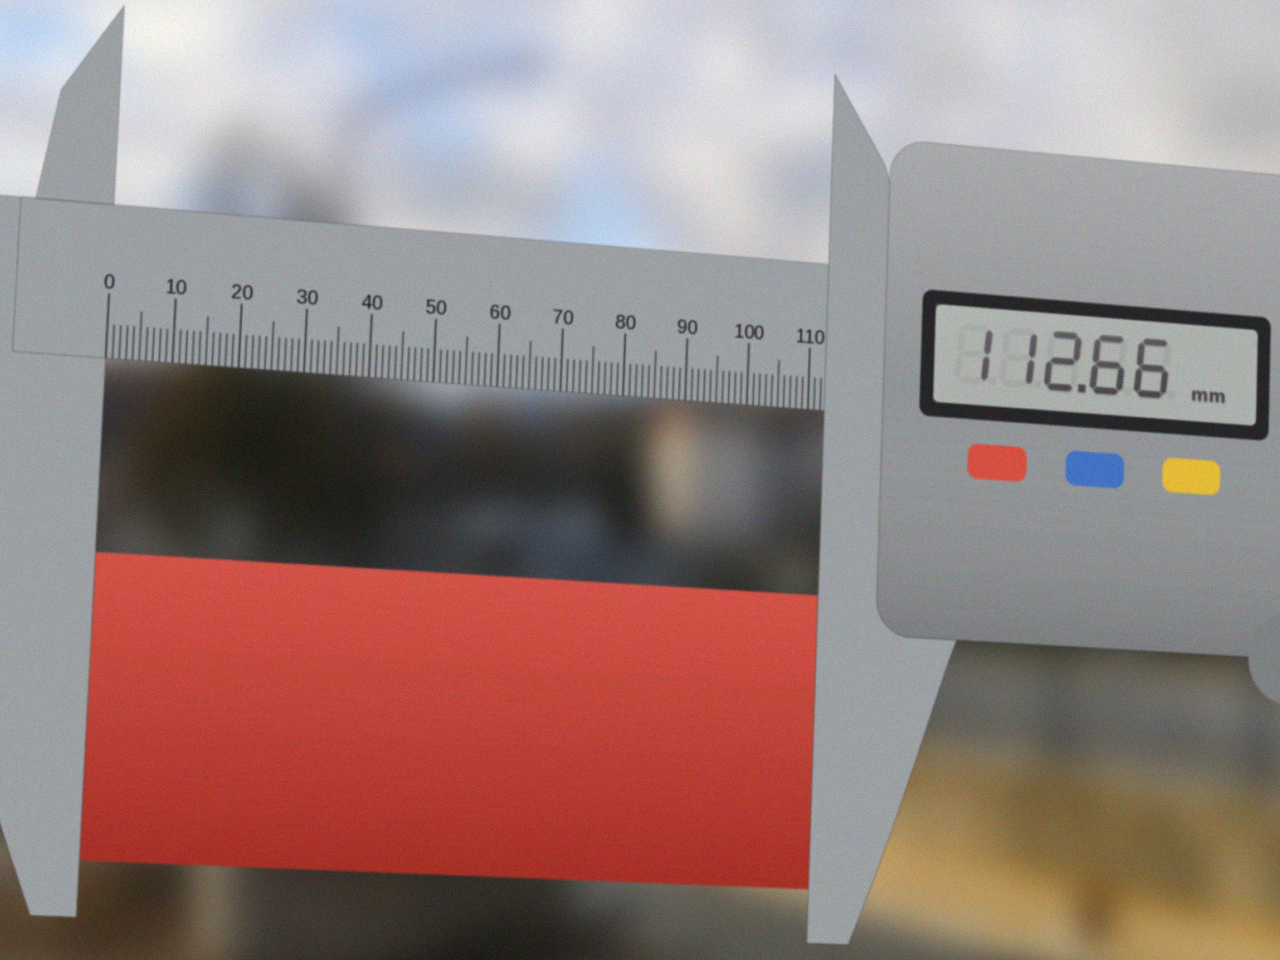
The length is value=112.66 unit=mm
